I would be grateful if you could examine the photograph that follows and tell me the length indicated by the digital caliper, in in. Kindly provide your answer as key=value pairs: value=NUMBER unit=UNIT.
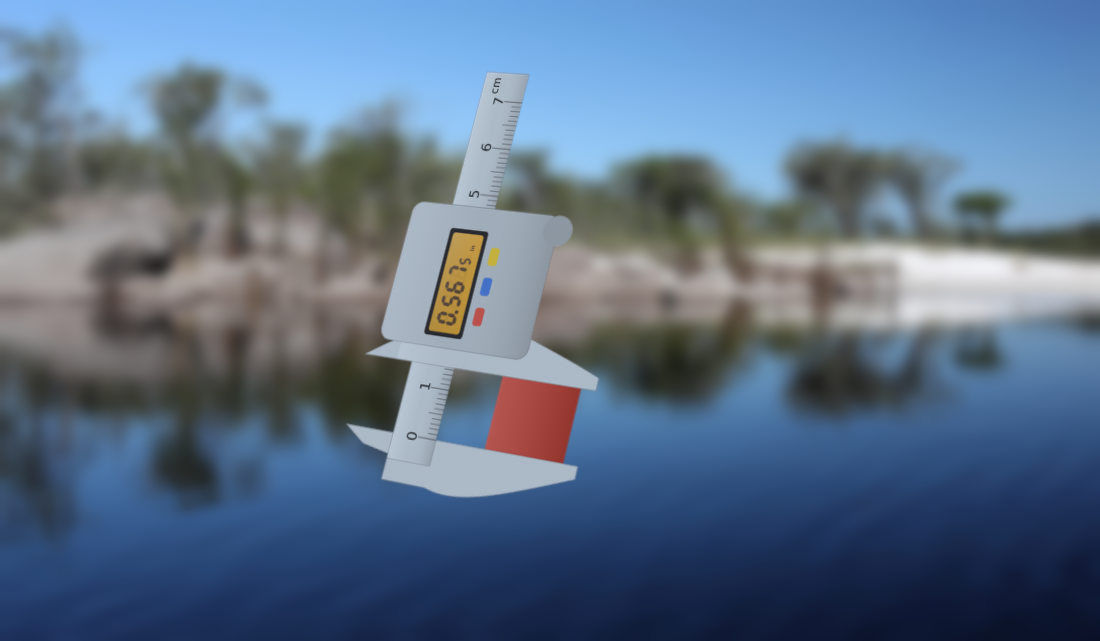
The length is value=0.5675 unit=in
